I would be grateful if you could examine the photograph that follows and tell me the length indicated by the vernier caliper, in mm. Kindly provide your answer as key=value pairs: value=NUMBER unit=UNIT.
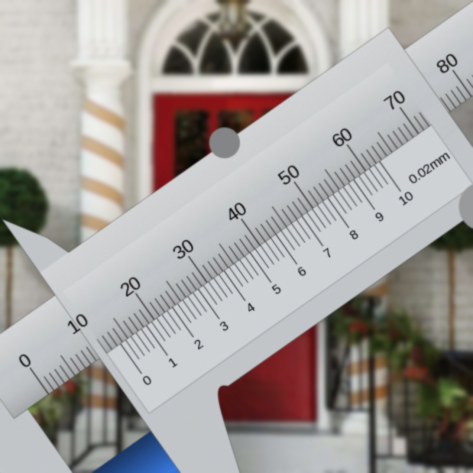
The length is value=13.6 unit=mm
